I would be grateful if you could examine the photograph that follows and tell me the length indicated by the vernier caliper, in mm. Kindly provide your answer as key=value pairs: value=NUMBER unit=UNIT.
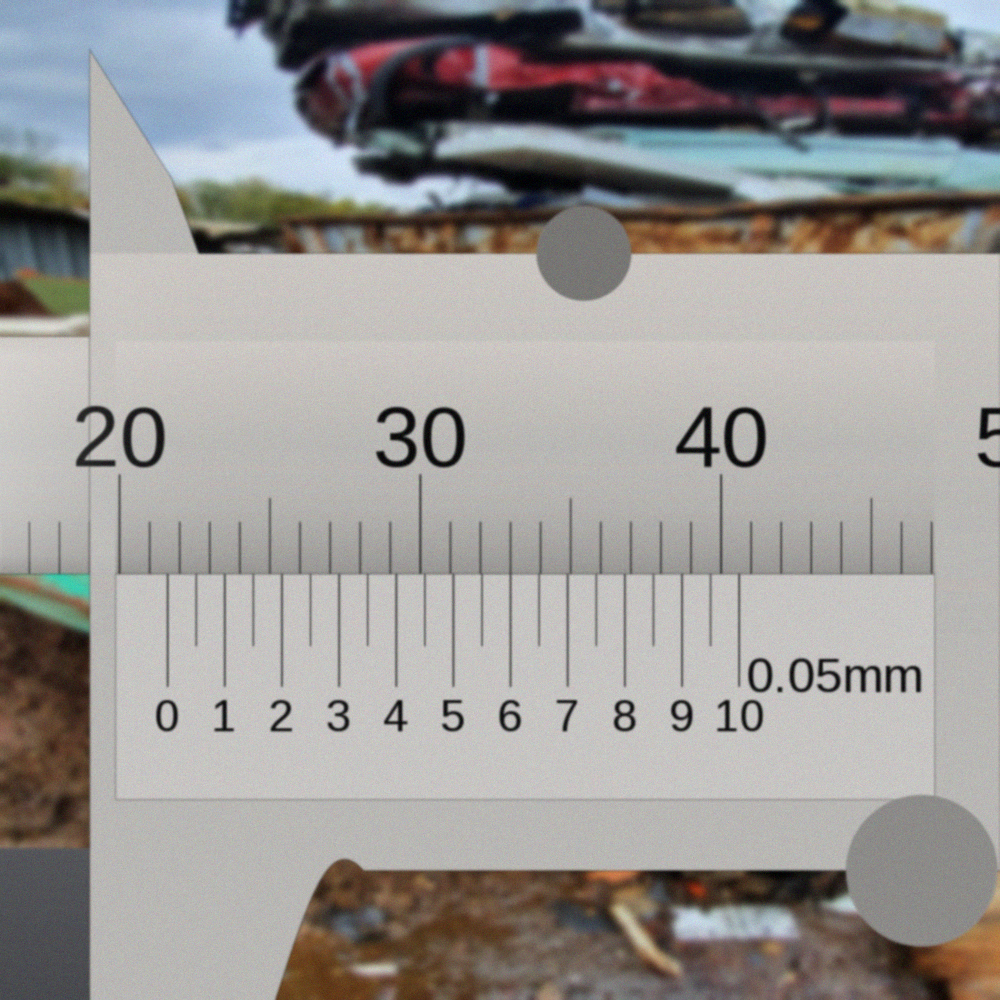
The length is value=21.6 unit=mm
